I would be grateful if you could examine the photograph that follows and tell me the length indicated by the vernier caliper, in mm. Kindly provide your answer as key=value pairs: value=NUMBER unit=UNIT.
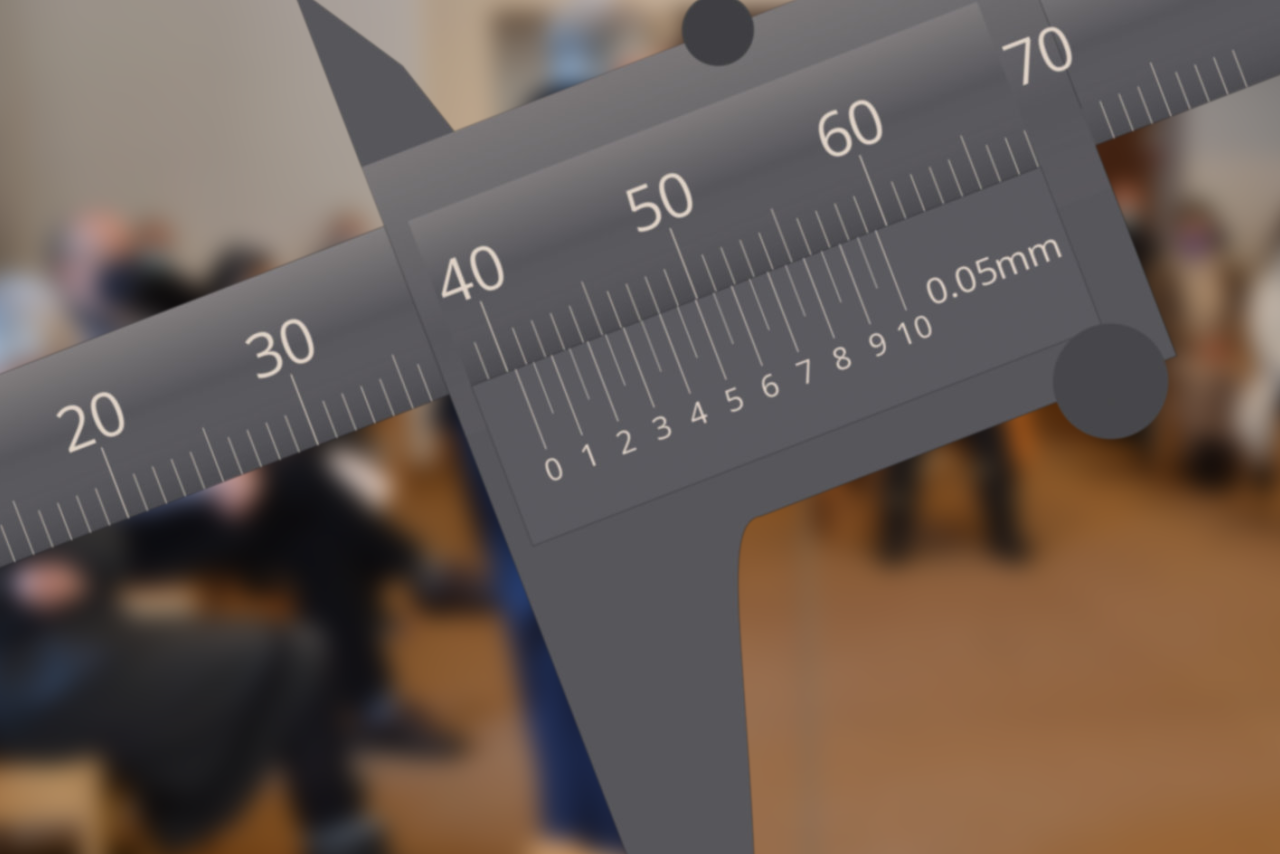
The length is value=40.4 unit=mm
